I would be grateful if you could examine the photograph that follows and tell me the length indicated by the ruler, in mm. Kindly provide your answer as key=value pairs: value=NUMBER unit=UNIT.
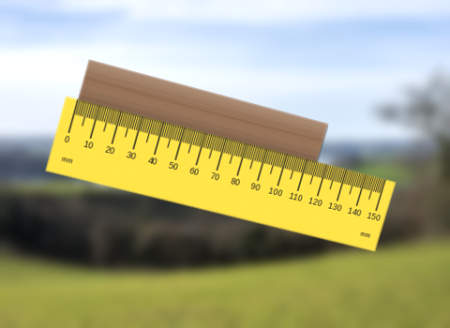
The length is value=115 unit=mm
